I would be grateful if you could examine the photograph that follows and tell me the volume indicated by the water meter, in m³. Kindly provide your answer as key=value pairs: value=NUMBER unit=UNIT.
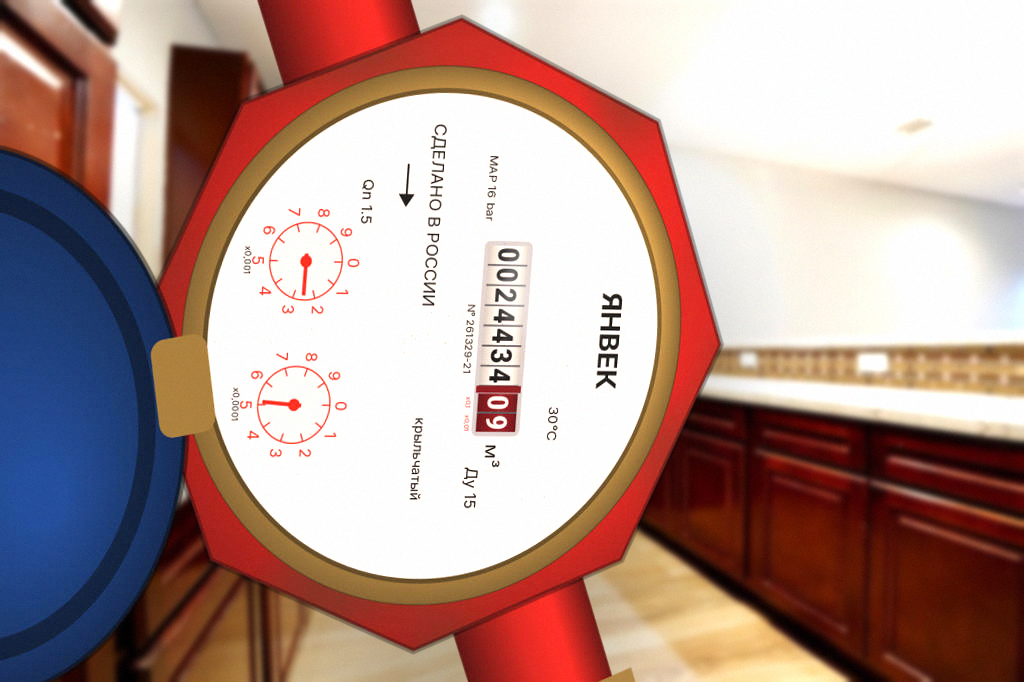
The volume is value=24434.0925 unit=m³
